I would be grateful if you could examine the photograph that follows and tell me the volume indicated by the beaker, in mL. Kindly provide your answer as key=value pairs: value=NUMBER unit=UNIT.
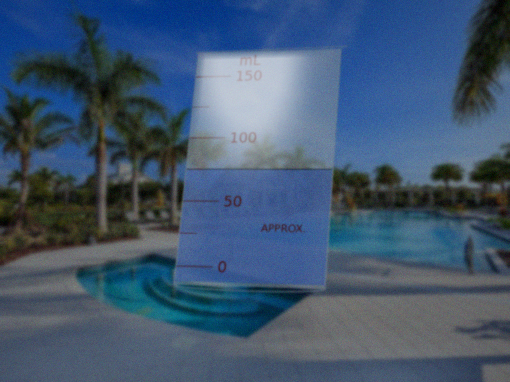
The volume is value=75 unit=mL
